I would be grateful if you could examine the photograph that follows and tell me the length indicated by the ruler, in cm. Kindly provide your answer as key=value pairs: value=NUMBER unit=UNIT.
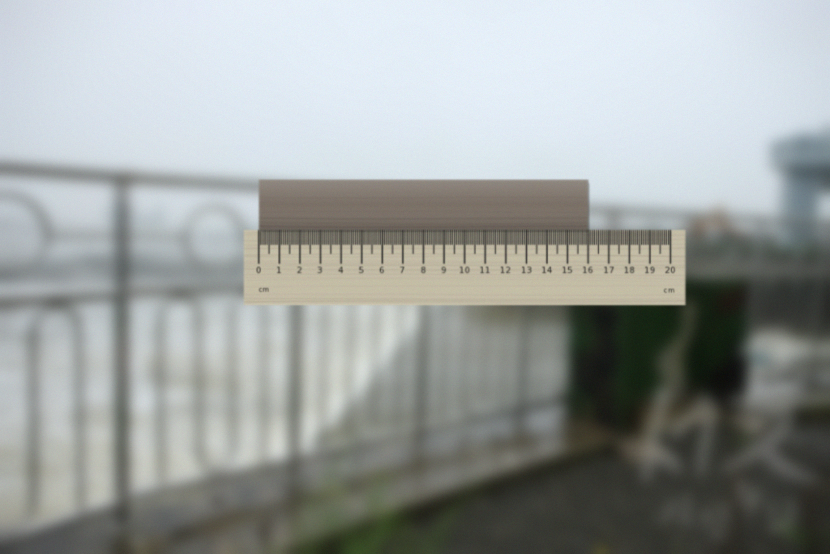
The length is value=16 unit=cm
